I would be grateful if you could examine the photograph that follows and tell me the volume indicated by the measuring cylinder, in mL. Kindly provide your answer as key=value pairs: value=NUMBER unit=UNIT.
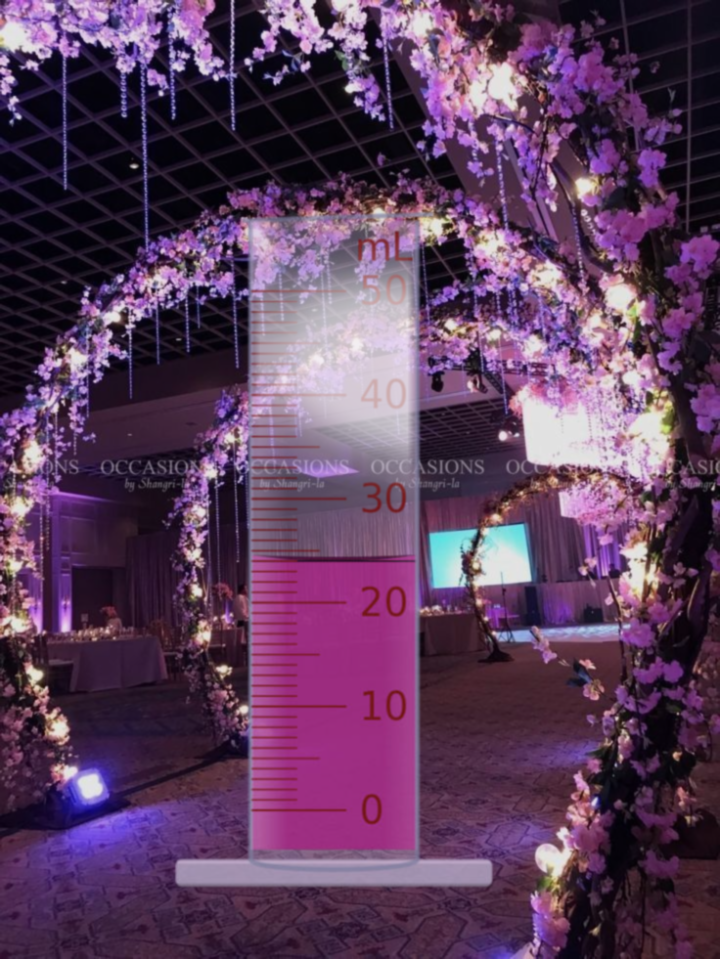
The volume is value=24 unit=mL
